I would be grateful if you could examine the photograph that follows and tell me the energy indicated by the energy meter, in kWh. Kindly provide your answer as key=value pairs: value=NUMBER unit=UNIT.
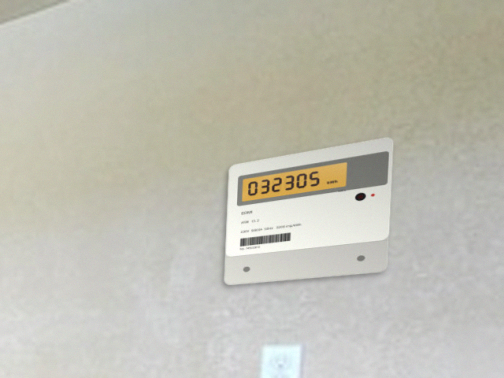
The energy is value=32305 unit=kWh
